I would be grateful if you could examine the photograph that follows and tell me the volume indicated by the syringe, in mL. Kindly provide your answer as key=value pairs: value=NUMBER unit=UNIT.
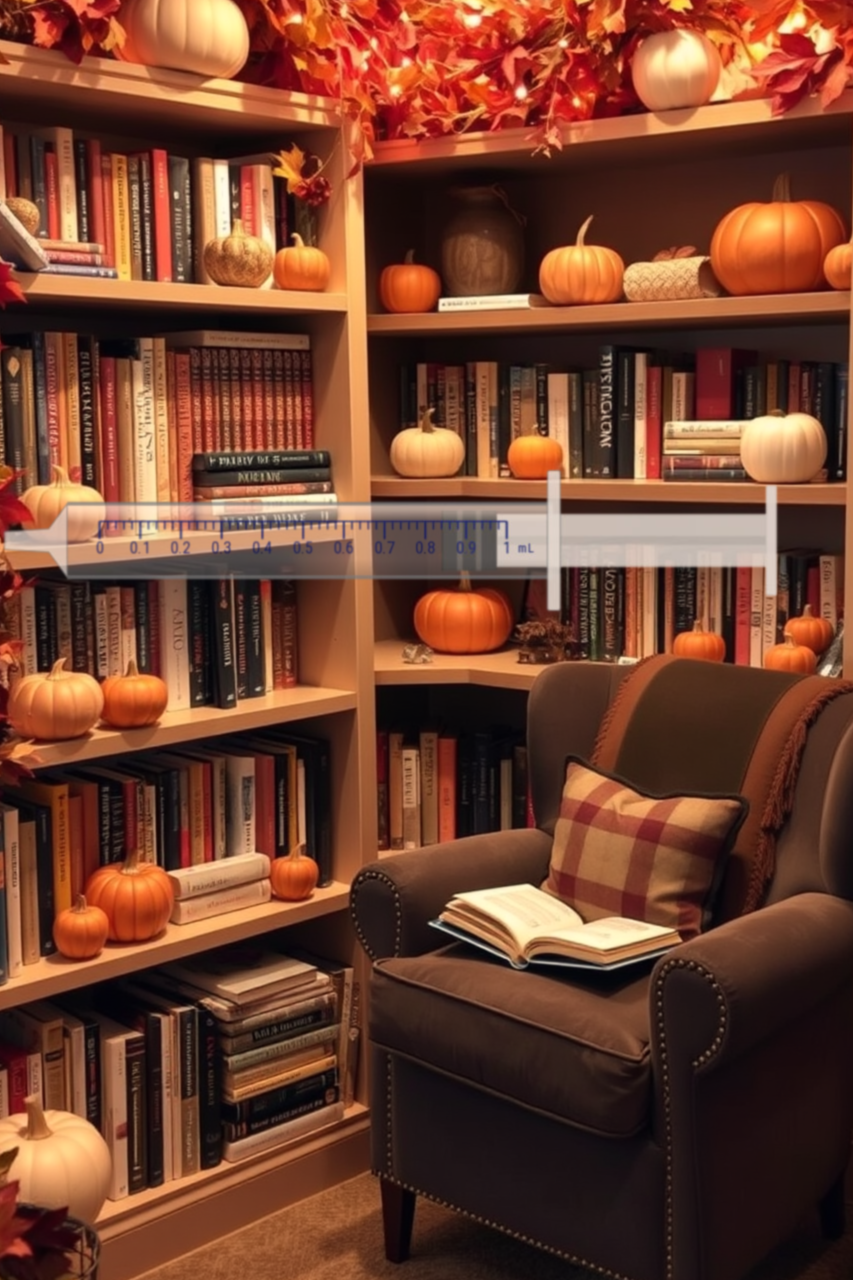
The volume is value=0.84 unit=mL
